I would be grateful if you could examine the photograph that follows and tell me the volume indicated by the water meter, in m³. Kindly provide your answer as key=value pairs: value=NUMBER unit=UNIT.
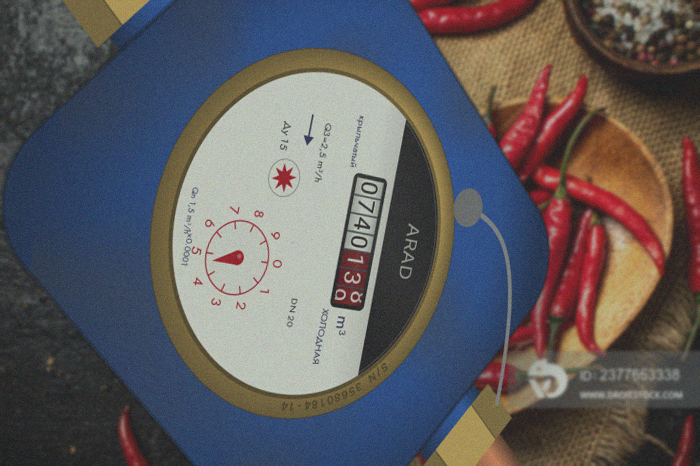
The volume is value=740.1384 unit=m³
